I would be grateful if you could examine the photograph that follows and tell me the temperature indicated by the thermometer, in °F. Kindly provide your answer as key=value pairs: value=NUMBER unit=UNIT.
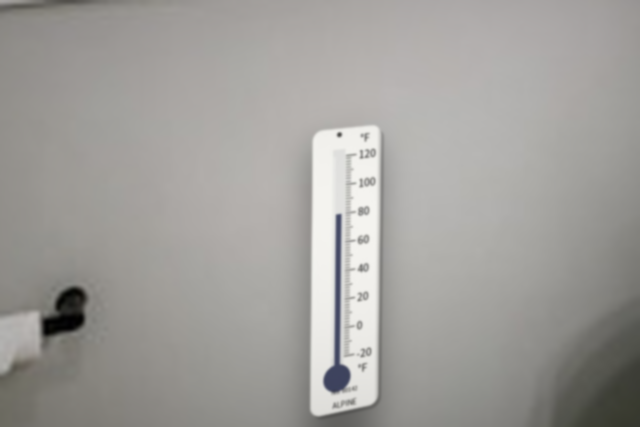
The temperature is value=80 unit=°F
